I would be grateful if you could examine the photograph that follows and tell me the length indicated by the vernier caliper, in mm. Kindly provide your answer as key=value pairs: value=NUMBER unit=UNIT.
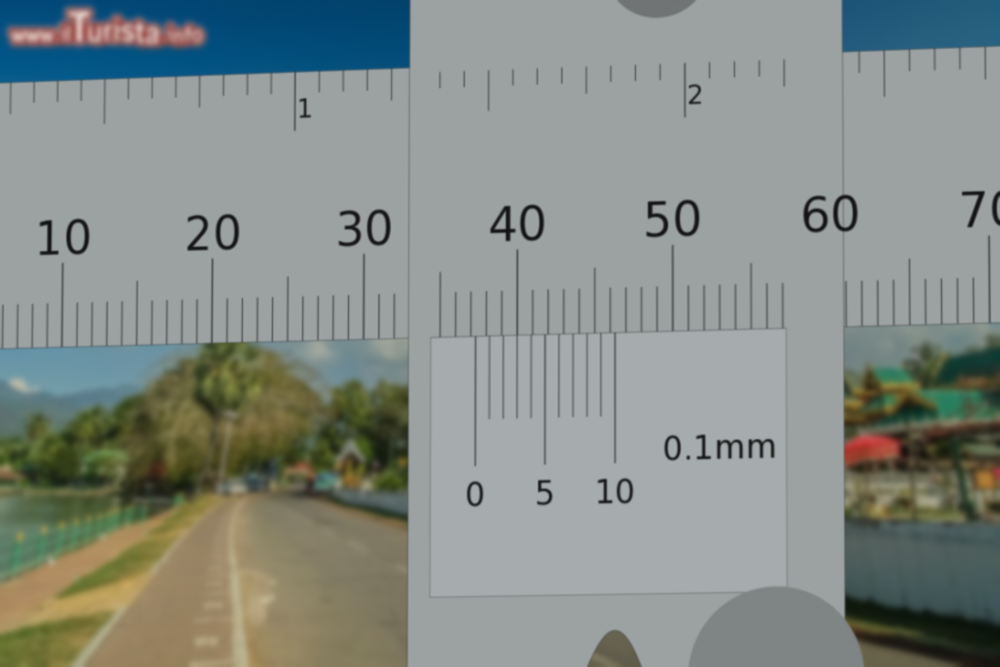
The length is value=37.3 unit=mm
